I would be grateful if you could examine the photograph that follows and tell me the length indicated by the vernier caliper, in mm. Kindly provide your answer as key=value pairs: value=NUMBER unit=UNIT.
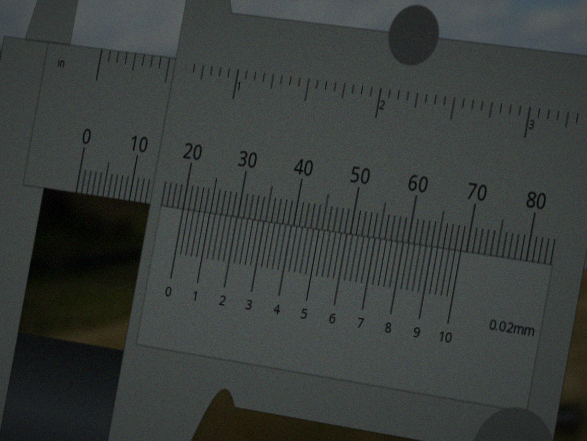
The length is value=20.0 unit=mm
